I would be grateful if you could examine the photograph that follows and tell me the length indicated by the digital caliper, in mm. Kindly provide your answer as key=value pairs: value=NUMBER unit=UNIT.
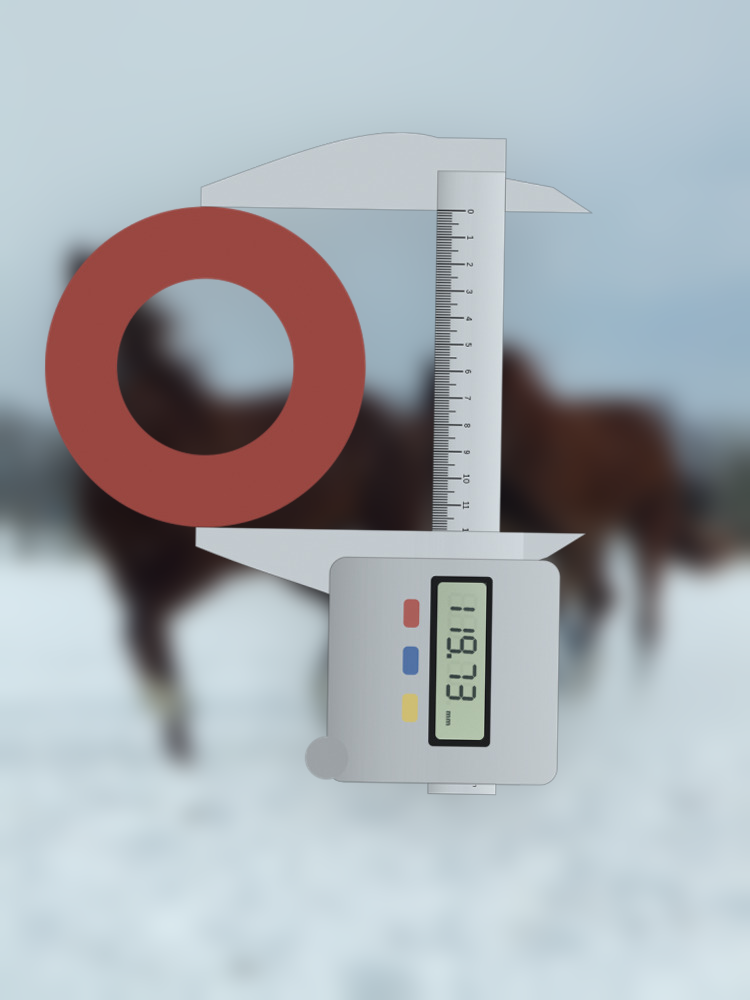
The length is value=119.73 unit=mm
